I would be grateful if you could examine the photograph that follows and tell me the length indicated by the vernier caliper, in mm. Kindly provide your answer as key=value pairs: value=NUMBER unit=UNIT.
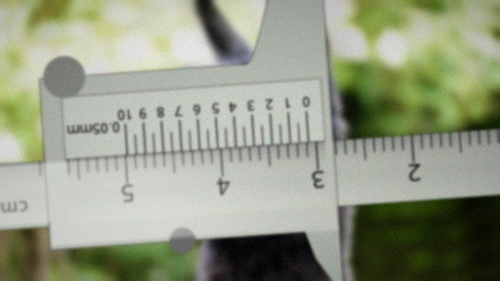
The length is value=30.8 unit=mm
